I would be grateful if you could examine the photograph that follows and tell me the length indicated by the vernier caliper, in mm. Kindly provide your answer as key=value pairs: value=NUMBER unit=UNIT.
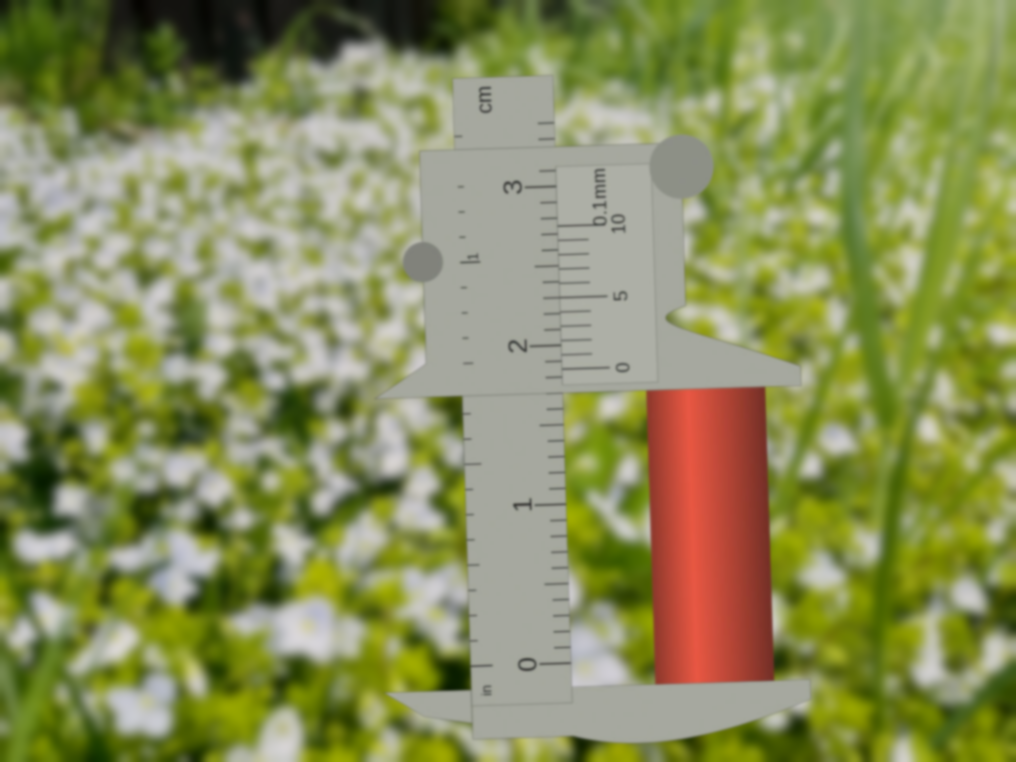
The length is value=18.5 unit=mm
